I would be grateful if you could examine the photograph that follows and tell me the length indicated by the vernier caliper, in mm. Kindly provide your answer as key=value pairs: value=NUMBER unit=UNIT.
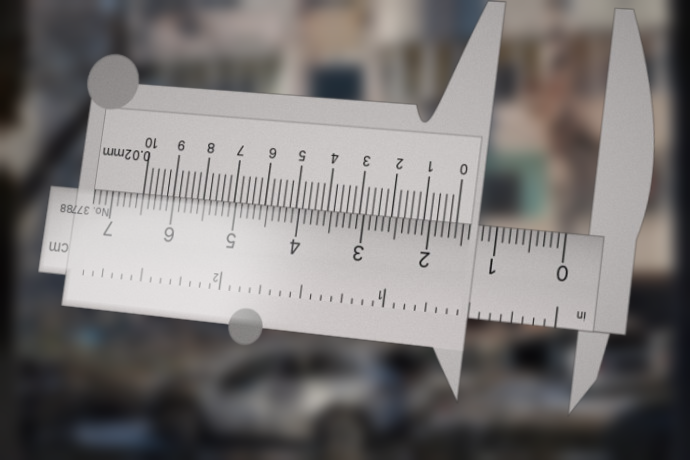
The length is value=16.0 unit=mm
